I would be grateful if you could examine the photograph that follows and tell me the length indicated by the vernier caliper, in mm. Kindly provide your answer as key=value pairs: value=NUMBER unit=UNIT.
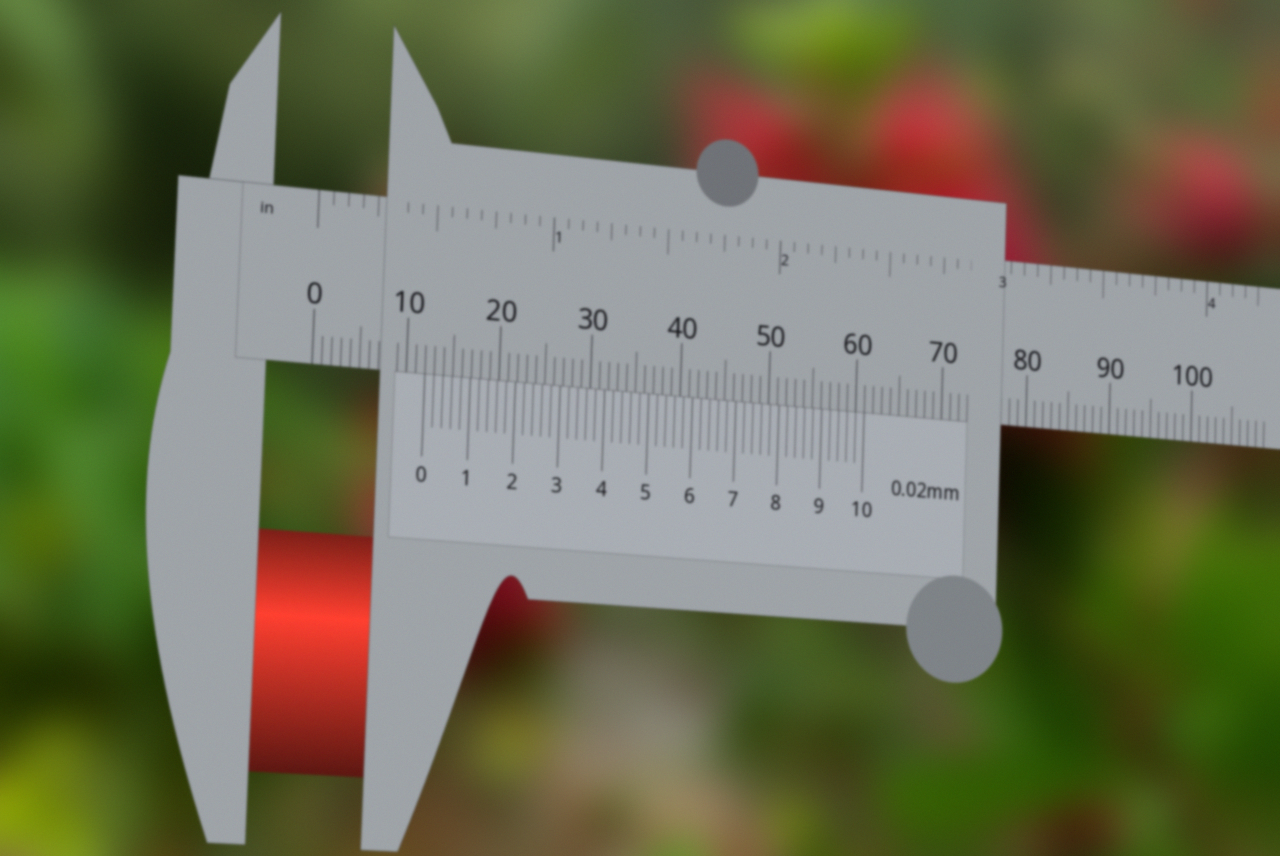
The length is value=12.0 unit=mm
